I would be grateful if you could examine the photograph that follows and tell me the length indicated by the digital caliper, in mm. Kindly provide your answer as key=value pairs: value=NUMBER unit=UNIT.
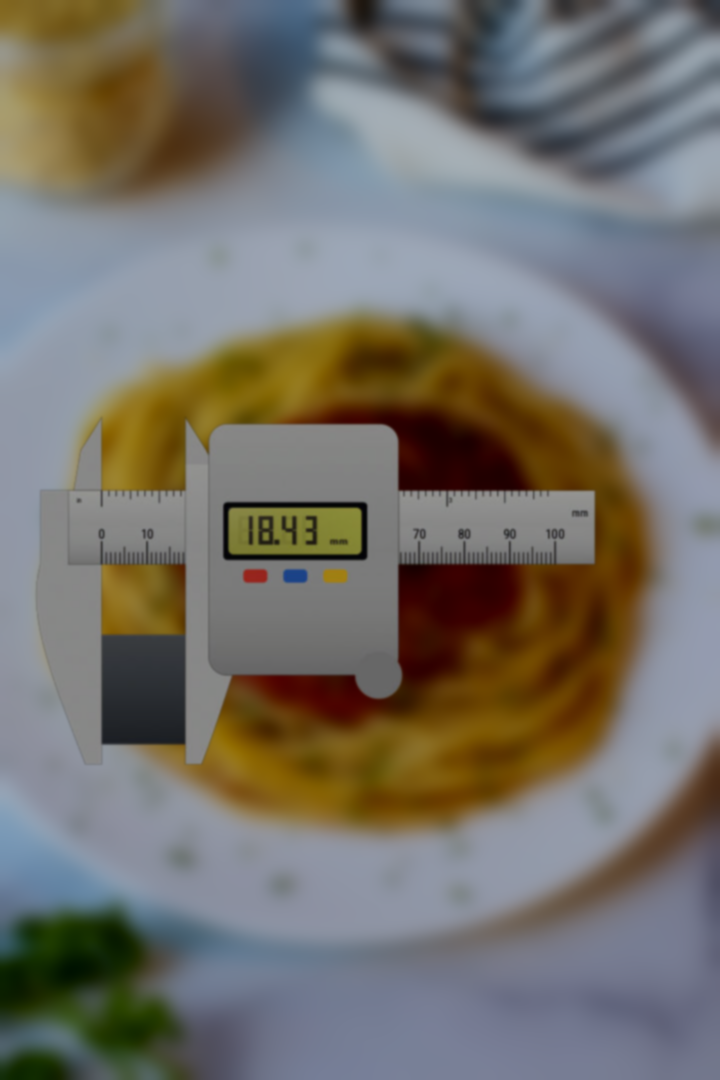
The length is value=18.43 unit=mm
